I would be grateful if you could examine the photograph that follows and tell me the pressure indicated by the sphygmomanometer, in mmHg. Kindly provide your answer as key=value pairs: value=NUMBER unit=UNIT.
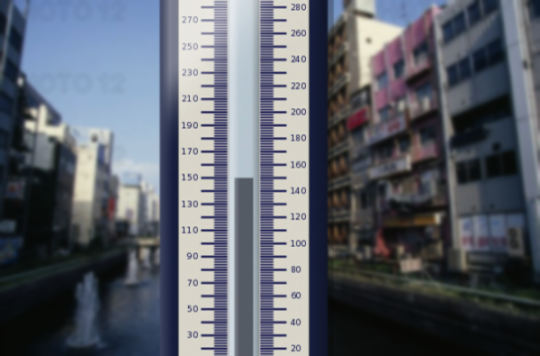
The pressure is value=150 unit=mmHg
